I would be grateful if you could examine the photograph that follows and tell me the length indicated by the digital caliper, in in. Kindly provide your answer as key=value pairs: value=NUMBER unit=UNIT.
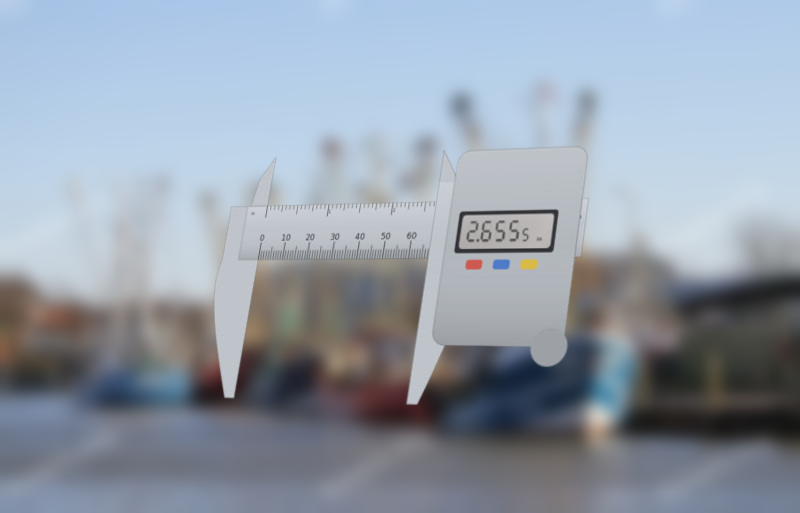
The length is value=2.6555 unit=in
